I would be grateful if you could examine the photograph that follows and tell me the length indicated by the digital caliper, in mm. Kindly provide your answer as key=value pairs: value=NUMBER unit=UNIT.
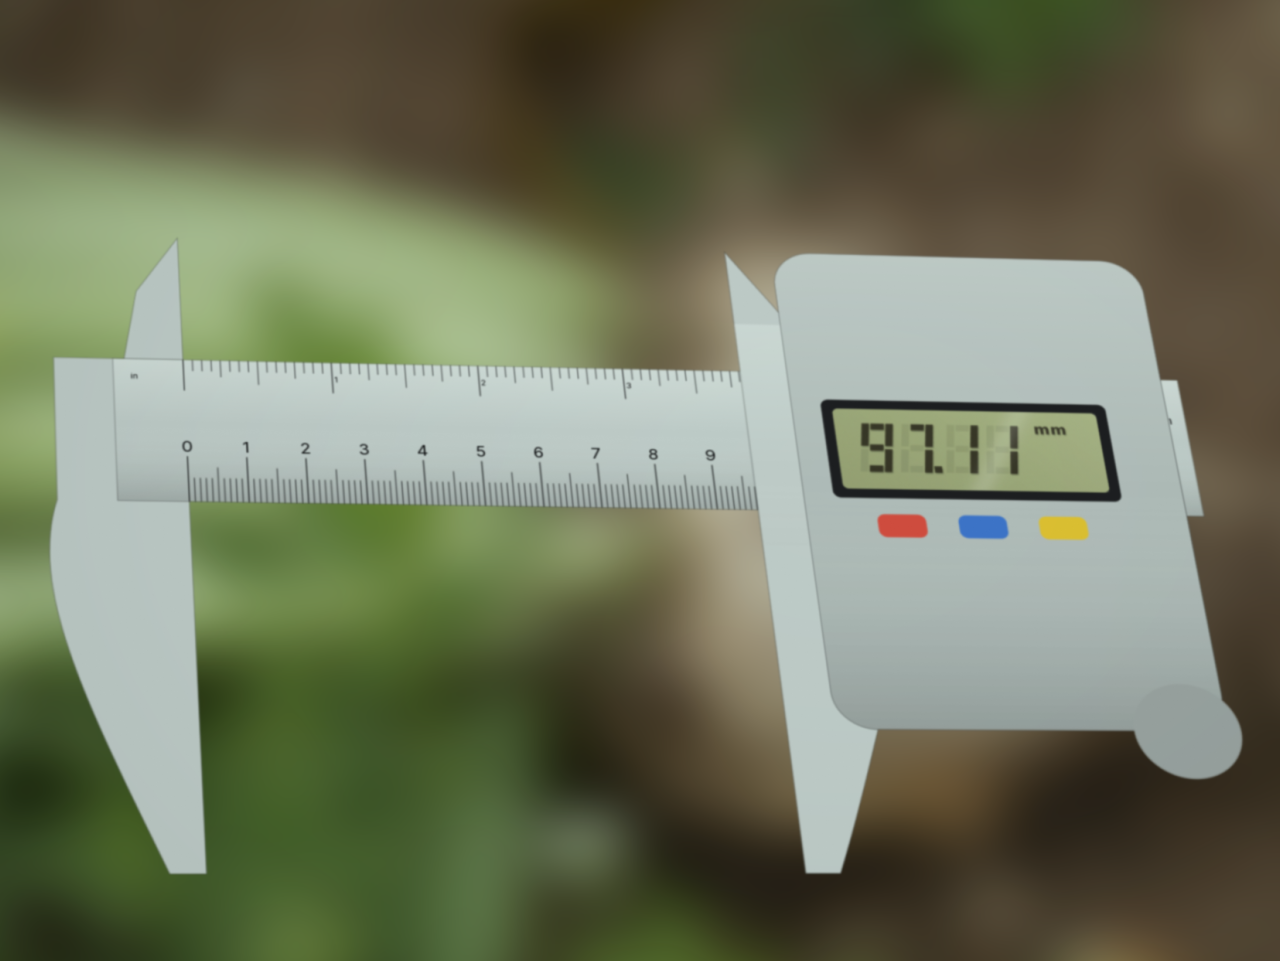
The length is value=97.11 unit=mm
